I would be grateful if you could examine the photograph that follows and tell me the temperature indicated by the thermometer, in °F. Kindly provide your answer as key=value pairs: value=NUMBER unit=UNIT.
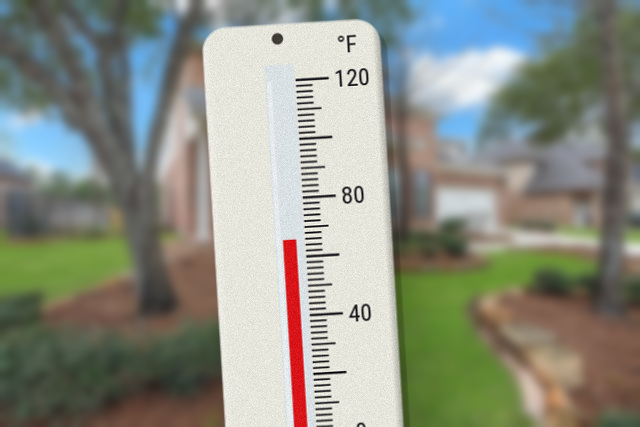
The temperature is value=66 unit=°F
